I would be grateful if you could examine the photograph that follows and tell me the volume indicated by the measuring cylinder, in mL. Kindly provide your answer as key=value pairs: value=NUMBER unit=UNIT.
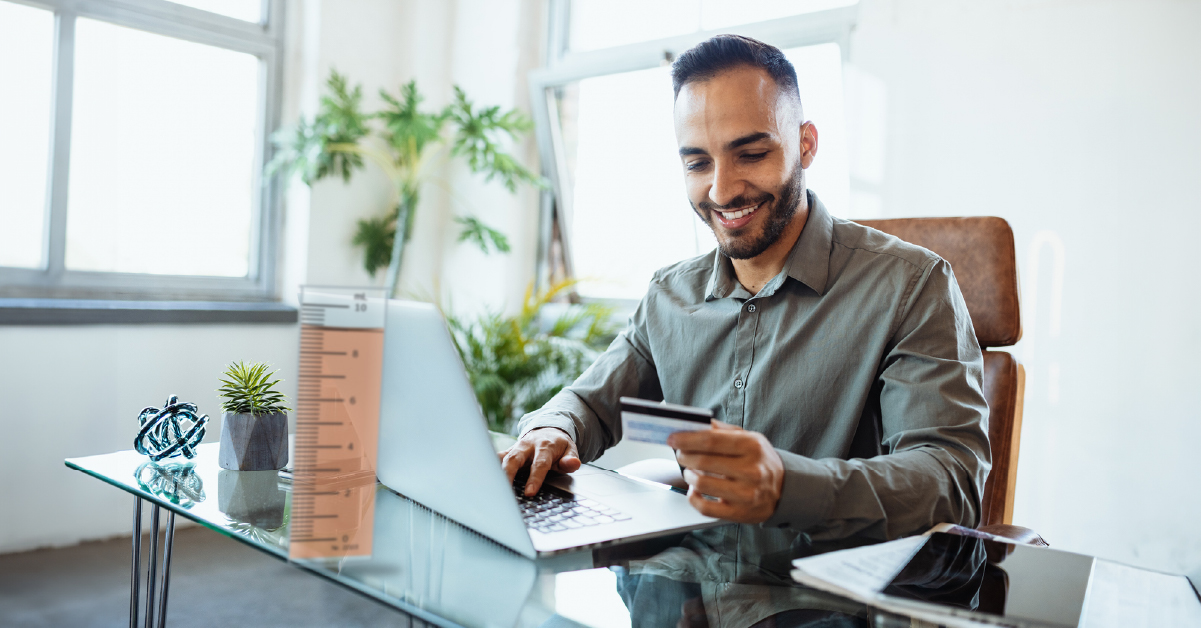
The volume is value=9 unit=mL
